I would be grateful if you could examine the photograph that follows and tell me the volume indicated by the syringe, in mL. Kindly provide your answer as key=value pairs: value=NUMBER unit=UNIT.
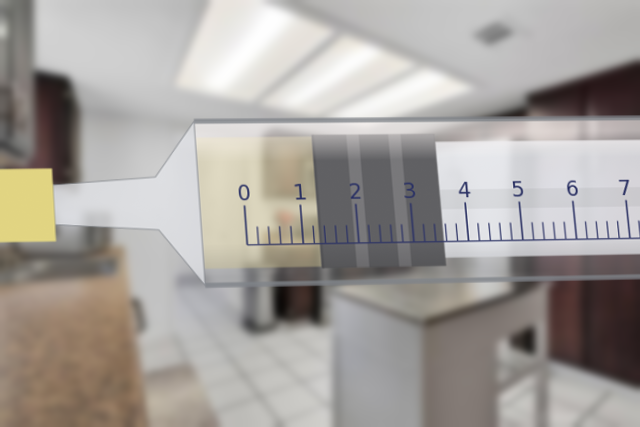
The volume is value=1.3 unit=mL
